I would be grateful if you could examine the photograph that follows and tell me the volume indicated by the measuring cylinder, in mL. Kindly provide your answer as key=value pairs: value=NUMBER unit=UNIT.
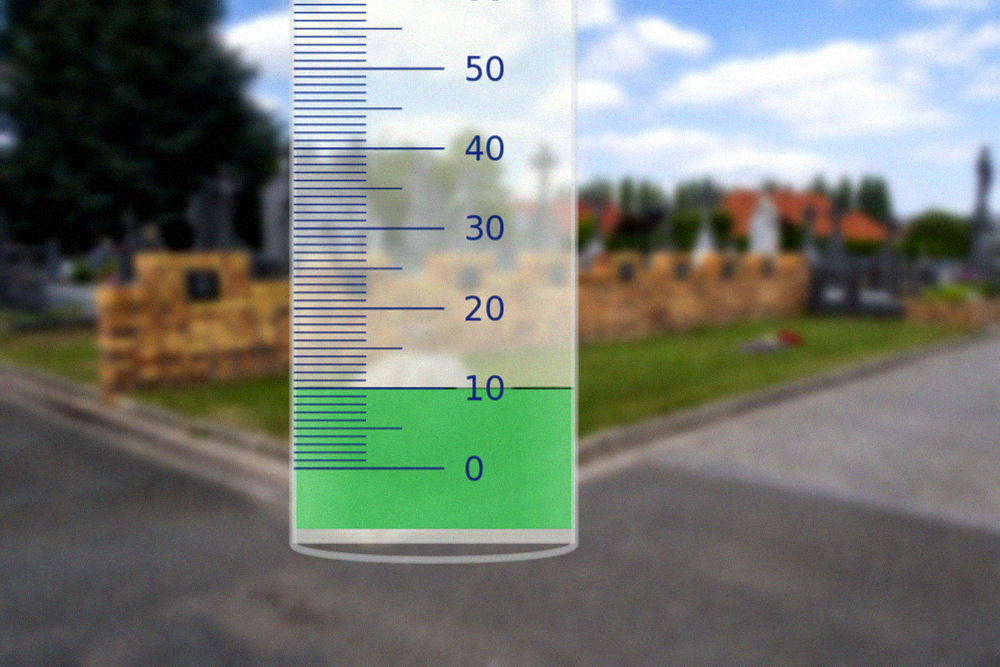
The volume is value=10 unit=mL
